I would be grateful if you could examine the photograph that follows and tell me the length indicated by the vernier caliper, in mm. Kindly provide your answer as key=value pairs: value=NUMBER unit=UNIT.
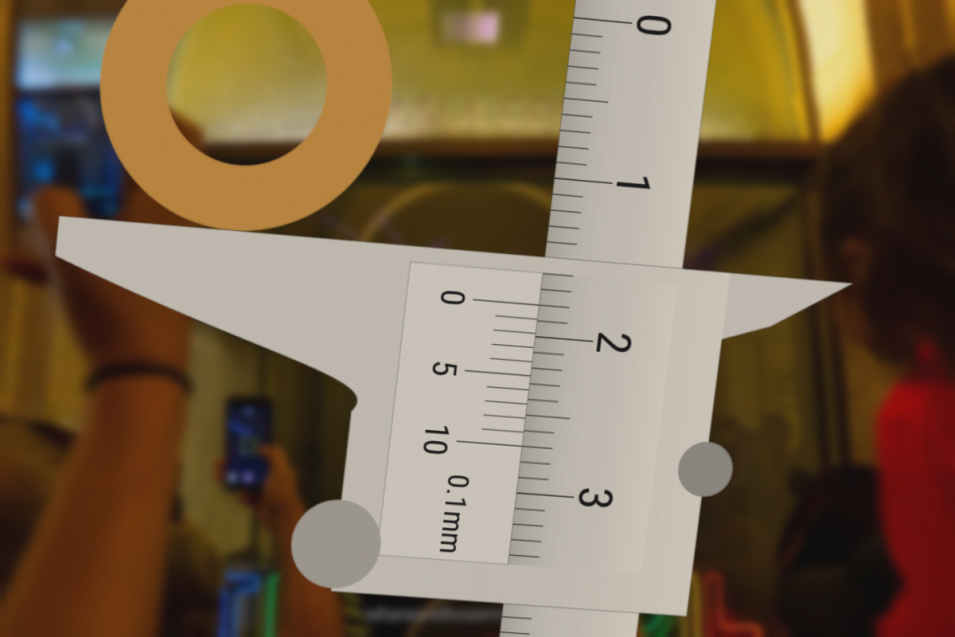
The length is value=18.0 unit=mm
